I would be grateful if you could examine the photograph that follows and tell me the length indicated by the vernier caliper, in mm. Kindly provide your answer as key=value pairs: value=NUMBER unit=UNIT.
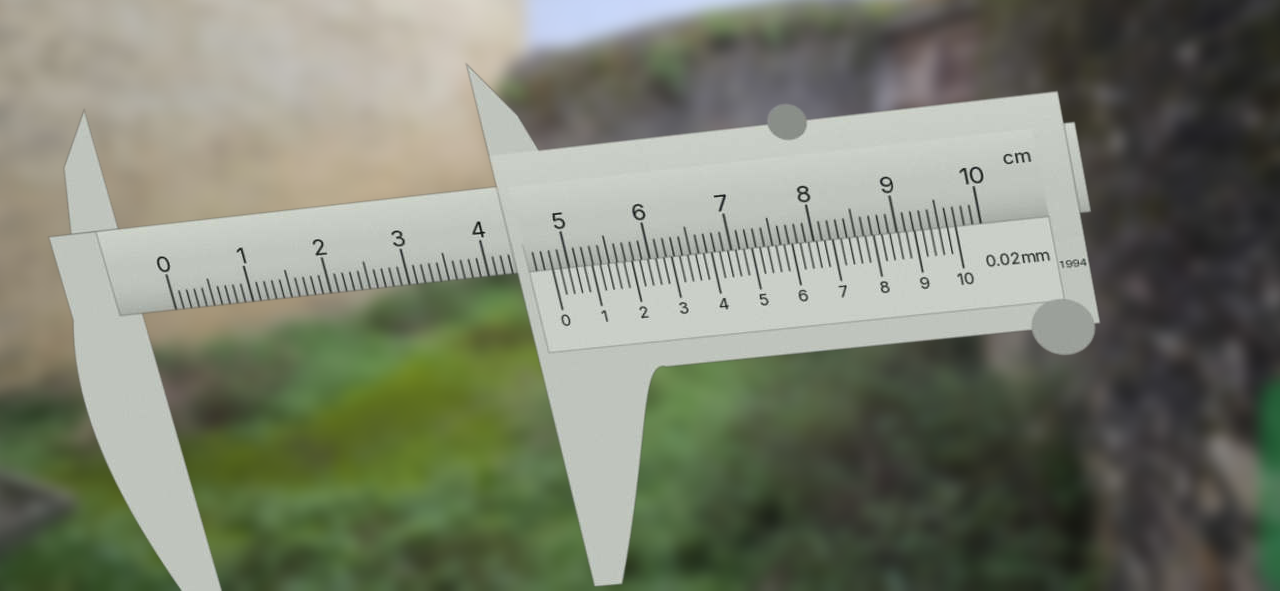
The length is value=48.0 unit=mm
